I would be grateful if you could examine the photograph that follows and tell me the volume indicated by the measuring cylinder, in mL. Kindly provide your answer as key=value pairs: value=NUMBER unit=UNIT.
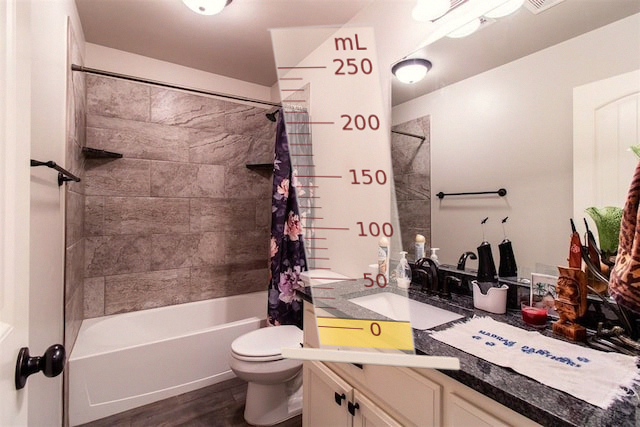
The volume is value=10 unit=mL
